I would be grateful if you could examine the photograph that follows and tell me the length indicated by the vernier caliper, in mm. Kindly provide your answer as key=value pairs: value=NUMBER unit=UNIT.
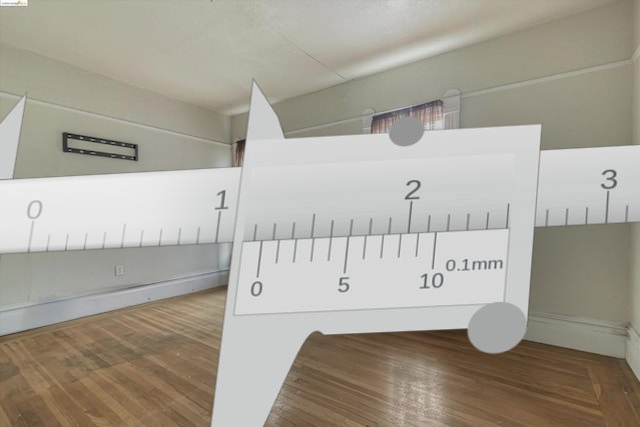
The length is value=12.4 unit=mm
